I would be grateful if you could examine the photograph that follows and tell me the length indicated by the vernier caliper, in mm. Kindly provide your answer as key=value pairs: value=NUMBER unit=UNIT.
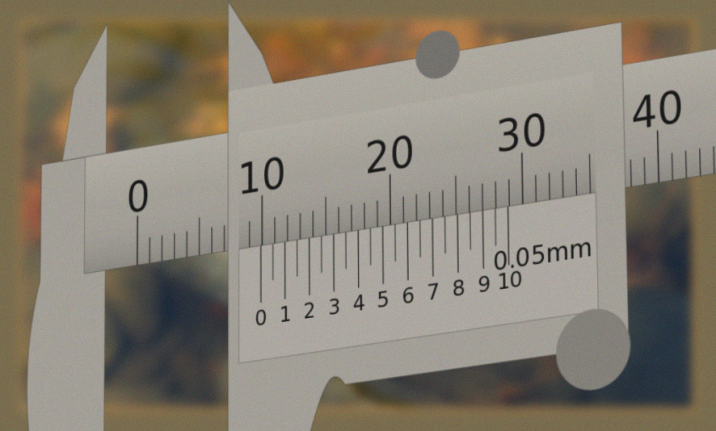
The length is value=9.9 unit=mm
